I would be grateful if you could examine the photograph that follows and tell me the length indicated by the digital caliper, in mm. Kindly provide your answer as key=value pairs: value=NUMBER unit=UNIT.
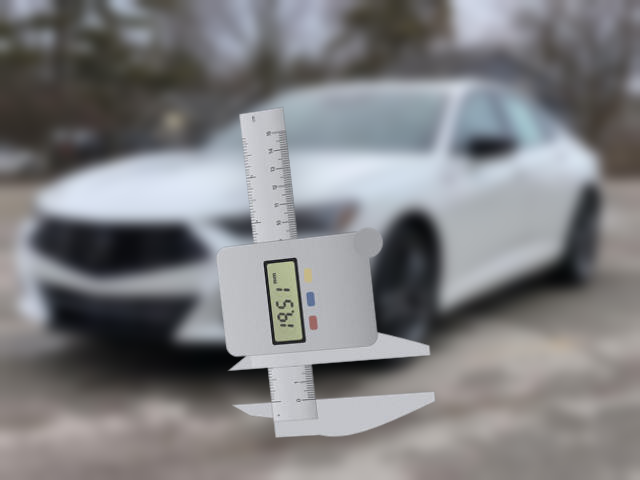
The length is value=19.51 unit=mm
